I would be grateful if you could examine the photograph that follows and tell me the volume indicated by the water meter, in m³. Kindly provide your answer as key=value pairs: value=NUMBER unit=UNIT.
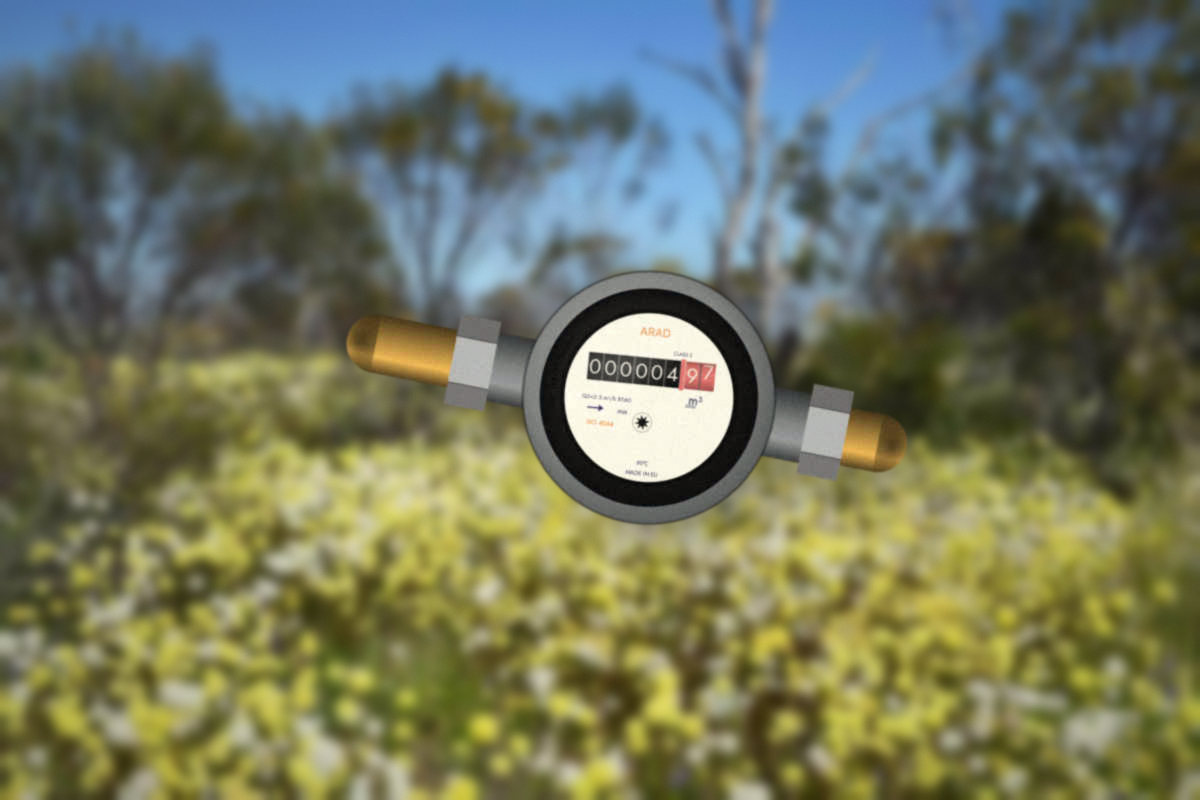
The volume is value=4.97 unit=m³
